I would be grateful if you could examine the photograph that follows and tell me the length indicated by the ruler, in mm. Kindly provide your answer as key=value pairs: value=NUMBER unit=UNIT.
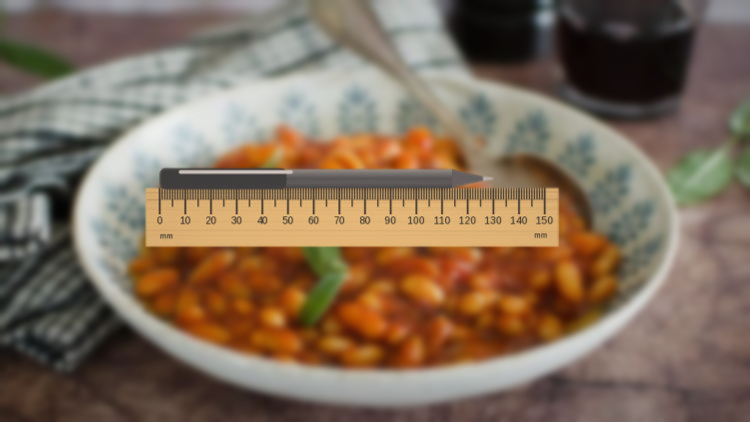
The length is value=130 unit=mm
